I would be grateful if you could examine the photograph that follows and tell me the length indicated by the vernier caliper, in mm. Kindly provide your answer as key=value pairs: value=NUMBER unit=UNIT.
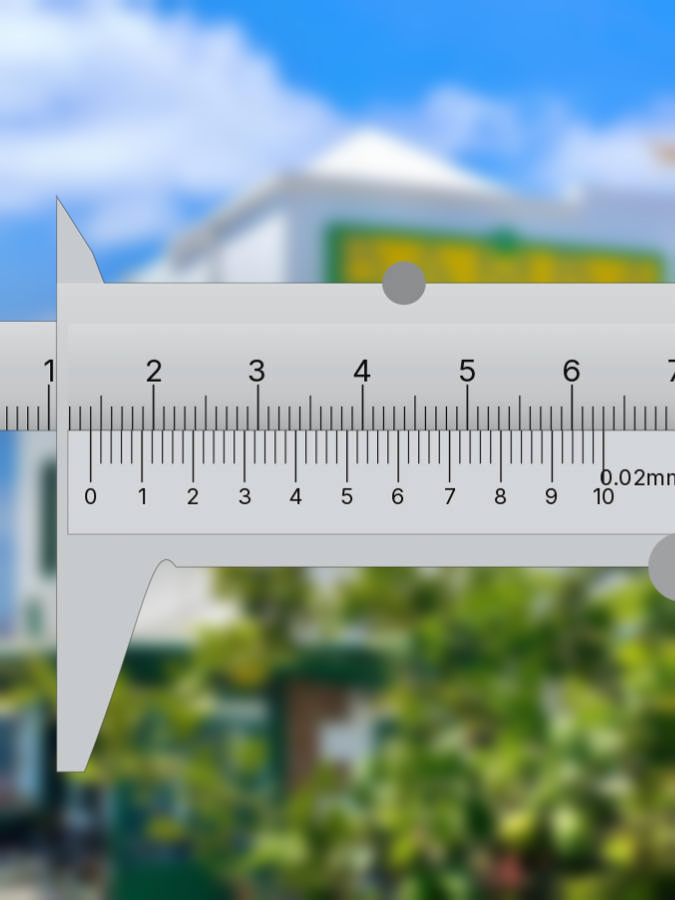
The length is value=14.0 unit=mm
